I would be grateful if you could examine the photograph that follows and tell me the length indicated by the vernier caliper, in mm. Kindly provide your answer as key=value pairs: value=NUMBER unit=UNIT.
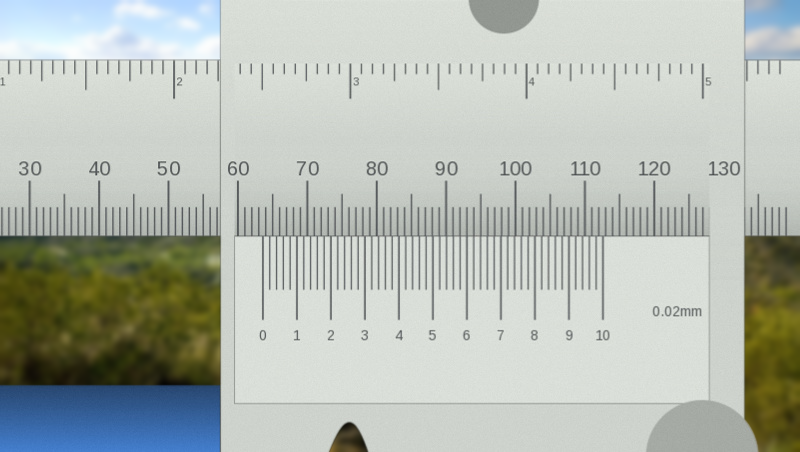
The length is value=63.6 unit=mm
